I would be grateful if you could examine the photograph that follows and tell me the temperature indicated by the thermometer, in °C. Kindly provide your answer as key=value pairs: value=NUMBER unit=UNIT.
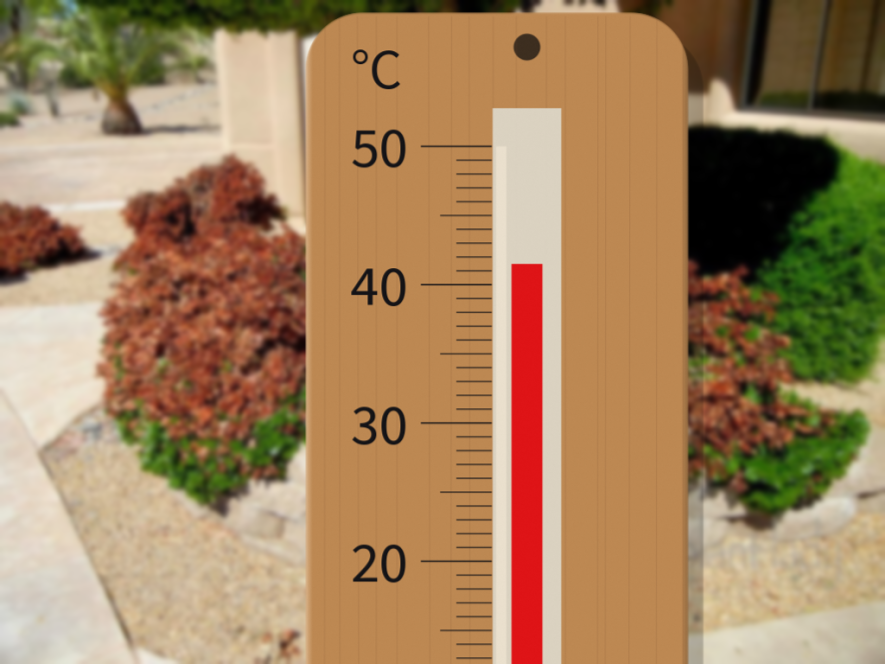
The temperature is value=41.5 unit=°C
